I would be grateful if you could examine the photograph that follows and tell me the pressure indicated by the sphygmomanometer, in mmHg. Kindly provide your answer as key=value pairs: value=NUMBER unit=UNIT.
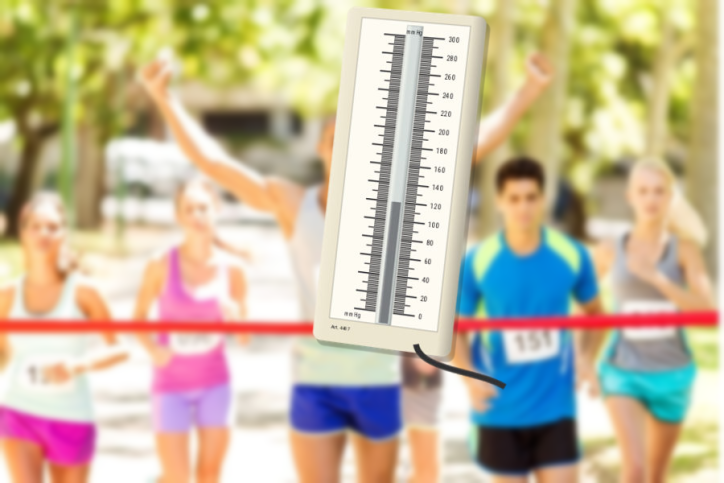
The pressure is value=120 unit=mmHg
